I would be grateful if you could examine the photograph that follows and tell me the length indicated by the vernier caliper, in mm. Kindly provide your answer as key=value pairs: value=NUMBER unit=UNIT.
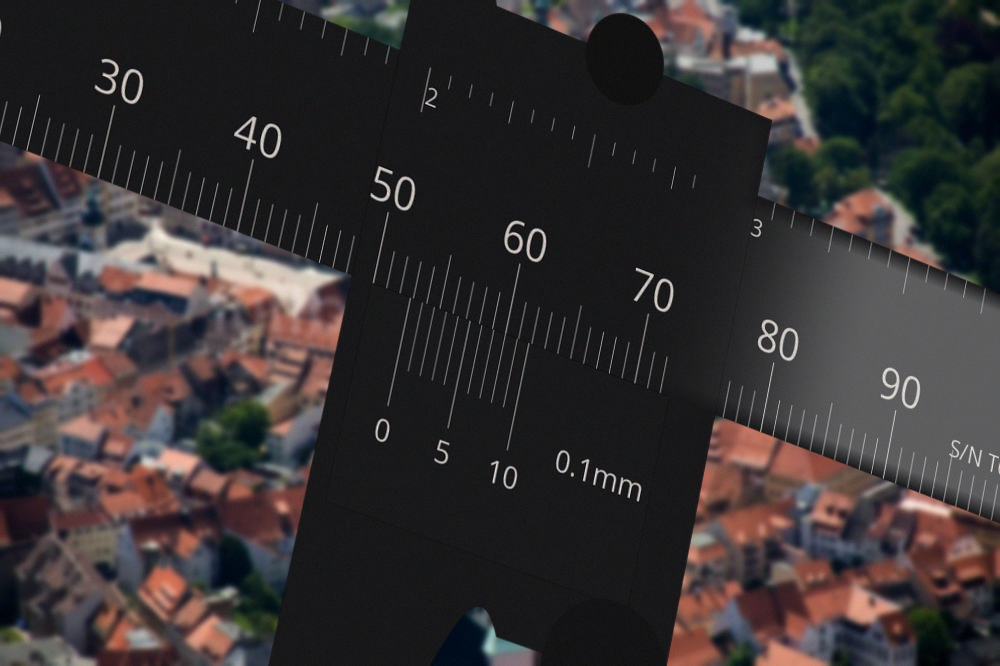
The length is value=52.8 unit=mm
